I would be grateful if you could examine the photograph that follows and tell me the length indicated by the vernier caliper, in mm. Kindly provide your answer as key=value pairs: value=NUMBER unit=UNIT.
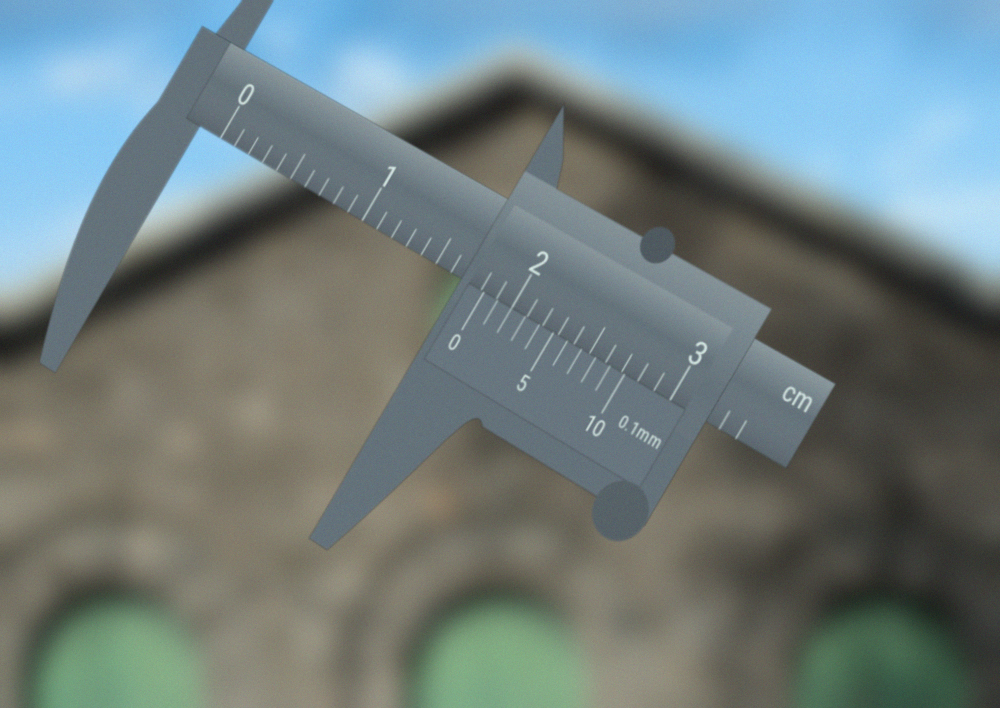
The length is value=18.2 unit=mm
